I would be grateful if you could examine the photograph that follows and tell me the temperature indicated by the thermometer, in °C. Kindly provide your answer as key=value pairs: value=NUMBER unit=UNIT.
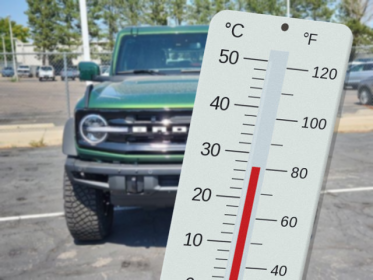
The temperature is value=27 unit=°C
